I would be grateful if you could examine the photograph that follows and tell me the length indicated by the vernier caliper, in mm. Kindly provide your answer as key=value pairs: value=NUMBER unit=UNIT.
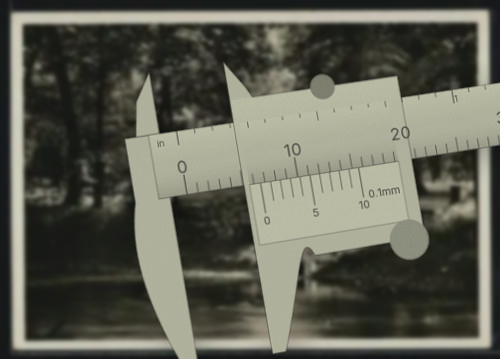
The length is value=6.6 unit=mm
